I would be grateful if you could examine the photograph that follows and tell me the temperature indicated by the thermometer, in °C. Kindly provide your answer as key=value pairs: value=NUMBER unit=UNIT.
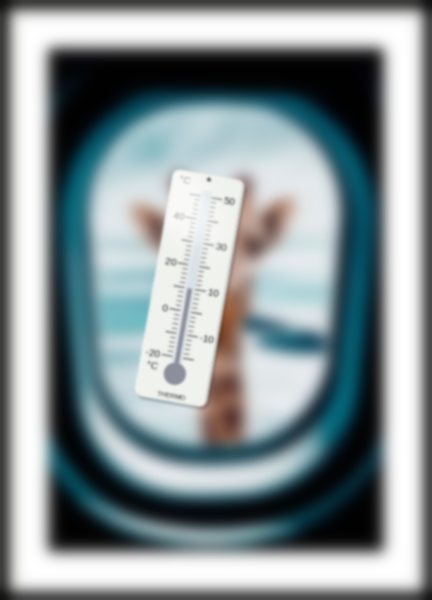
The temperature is value=10 unit=°C
